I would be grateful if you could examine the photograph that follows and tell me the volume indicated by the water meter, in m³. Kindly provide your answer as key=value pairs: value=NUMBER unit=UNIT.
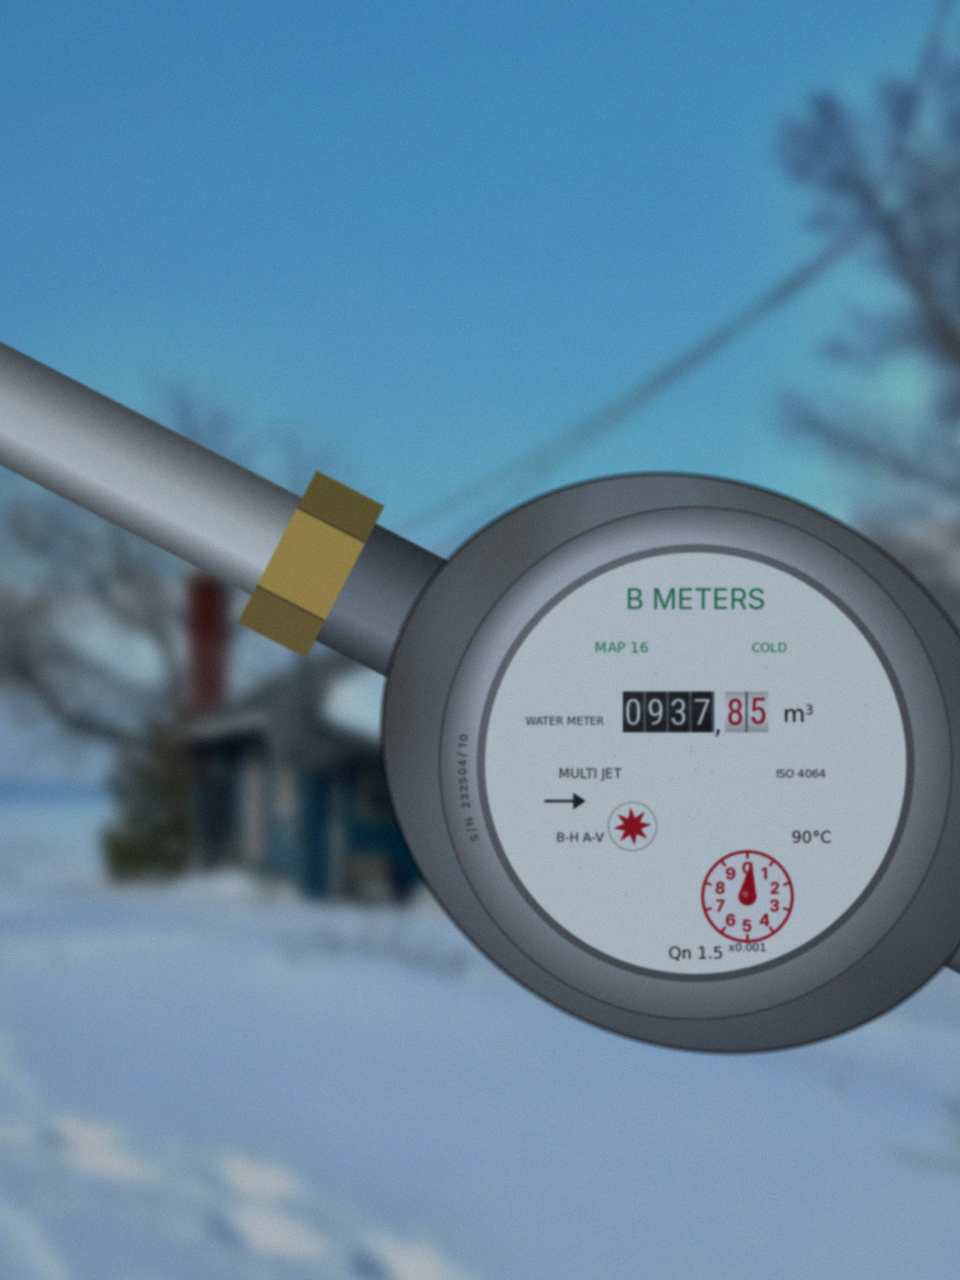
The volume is value=937.850 unit=m³
